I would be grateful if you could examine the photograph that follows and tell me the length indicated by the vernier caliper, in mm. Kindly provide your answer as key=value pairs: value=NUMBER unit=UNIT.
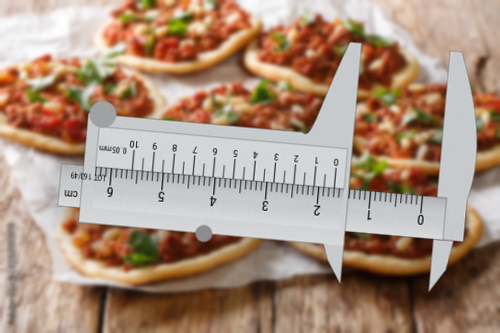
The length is value=17.0 unit=mm
